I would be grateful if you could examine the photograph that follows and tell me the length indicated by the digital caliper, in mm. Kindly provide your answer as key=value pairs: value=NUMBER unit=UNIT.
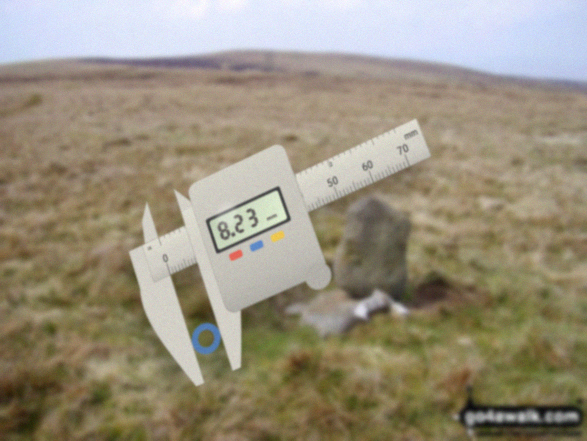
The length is value=8.23 unit=mm
